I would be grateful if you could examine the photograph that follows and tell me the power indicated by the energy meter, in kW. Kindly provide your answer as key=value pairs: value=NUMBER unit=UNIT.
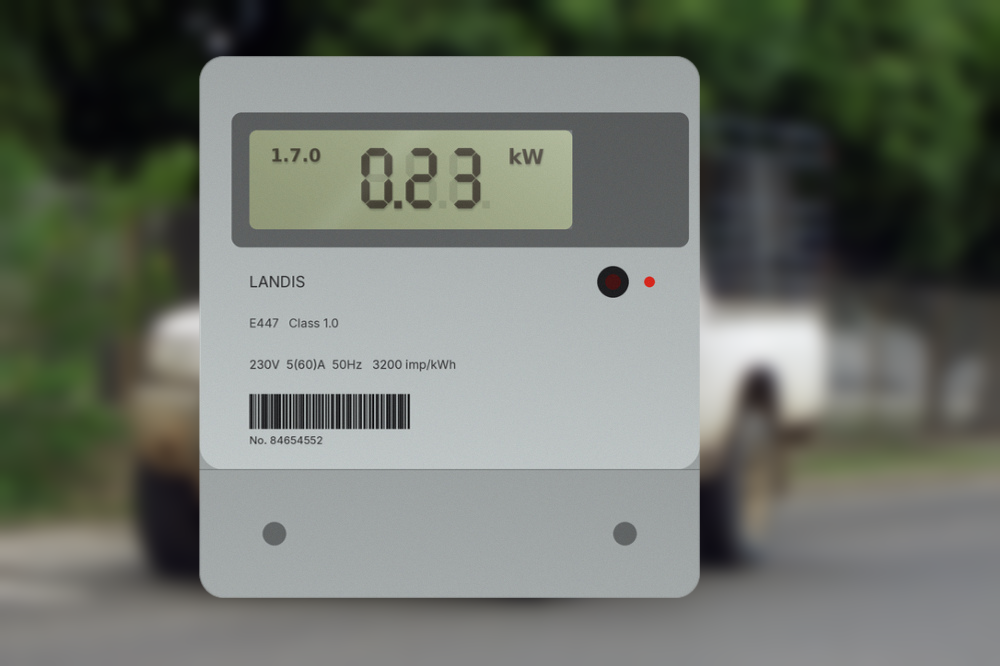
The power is value=0.23 unit=kW
